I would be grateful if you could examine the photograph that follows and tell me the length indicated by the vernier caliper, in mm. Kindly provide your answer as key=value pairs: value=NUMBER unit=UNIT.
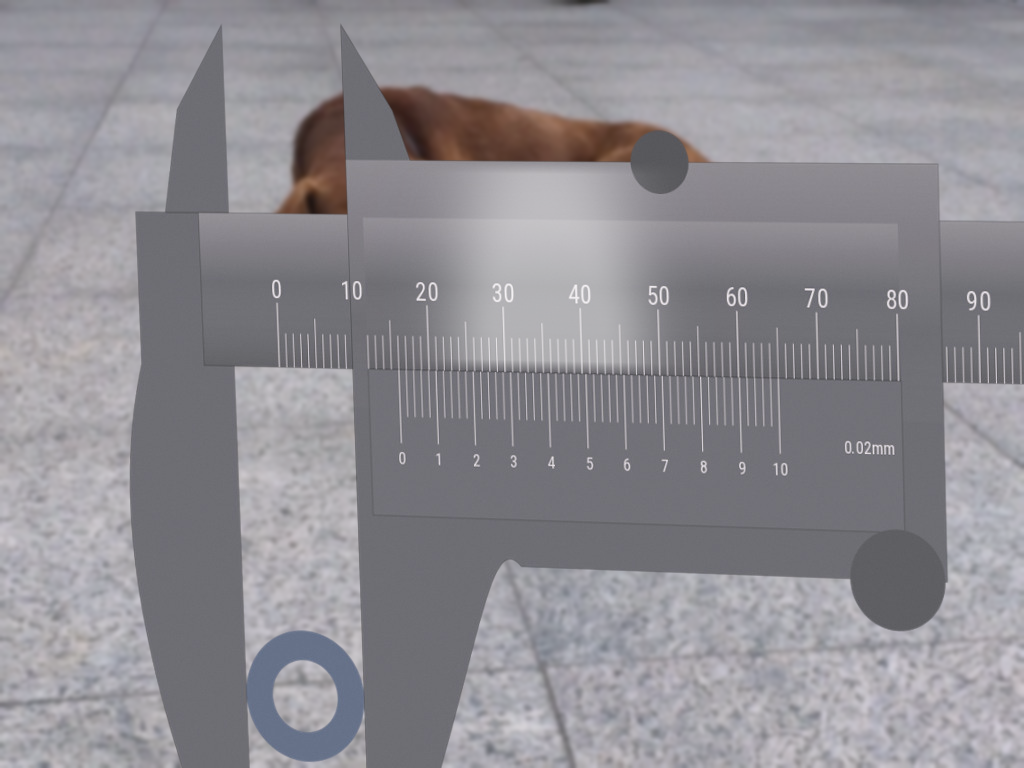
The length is value=16.0 unit=mm
